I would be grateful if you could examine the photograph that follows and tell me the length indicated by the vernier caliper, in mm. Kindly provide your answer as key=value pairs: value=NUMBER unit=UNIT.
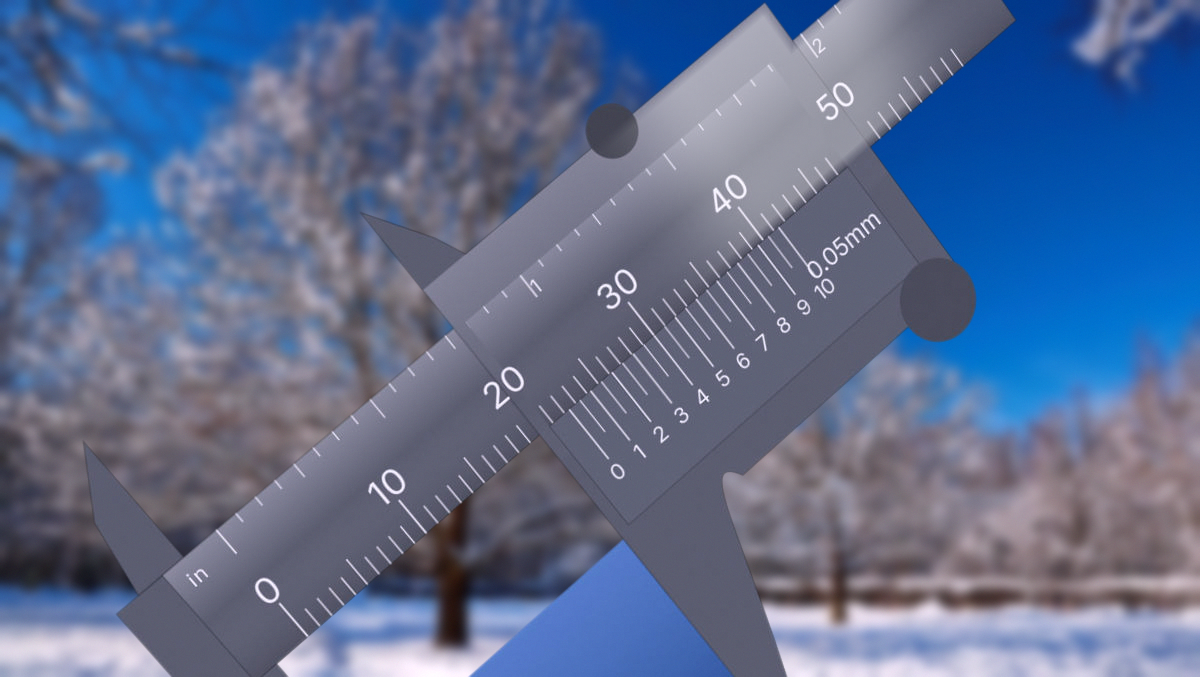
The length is value=22.4 unit=mm
